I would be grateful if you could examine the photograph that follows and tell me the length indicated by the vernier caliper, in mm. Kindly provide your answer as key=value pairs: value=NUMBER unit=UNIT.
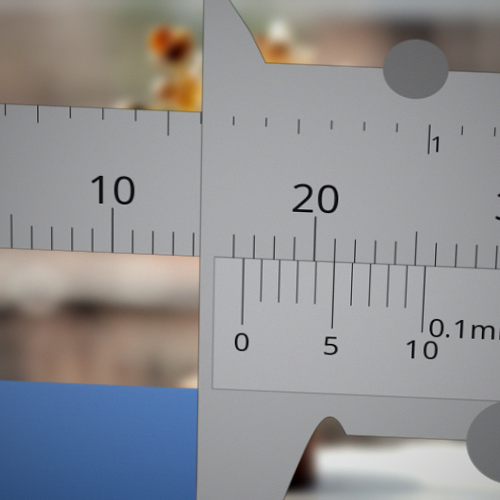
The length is value=16.5 unit=mm
